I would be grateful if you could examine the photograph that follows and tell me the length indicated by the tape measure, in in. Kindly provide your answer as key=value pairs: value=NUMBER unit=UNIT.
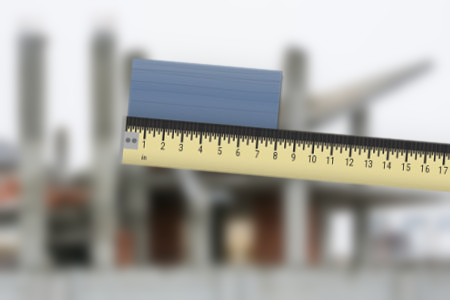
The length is value=8 unit=in
